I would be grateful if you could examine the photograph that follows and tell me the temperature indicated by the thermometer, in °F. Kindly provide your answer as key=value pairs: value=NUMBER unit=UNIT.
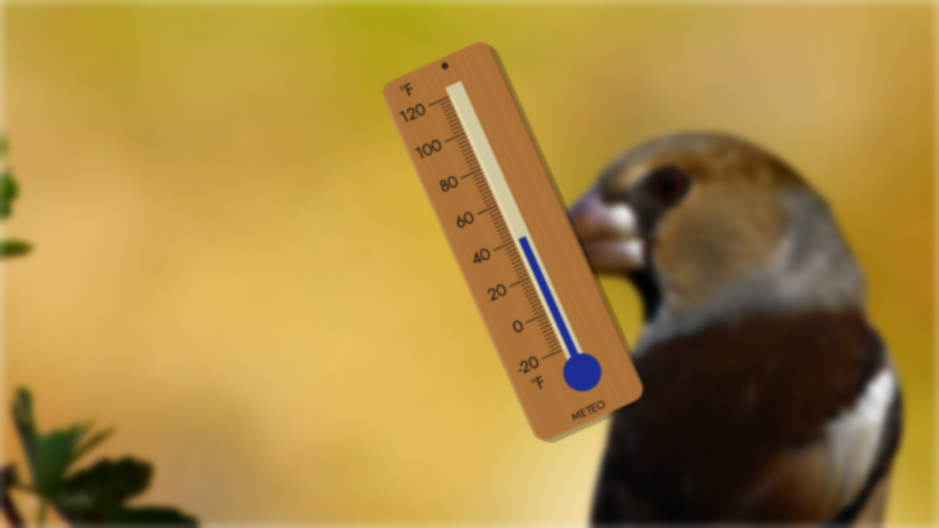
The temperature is value=40 unit=°F
